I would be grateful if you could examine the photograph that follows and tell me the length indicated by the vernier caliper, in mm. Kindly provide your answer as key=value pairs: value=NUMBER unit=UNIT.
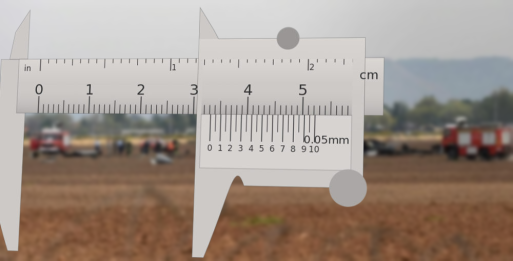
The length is value=33.2 unit=mm
